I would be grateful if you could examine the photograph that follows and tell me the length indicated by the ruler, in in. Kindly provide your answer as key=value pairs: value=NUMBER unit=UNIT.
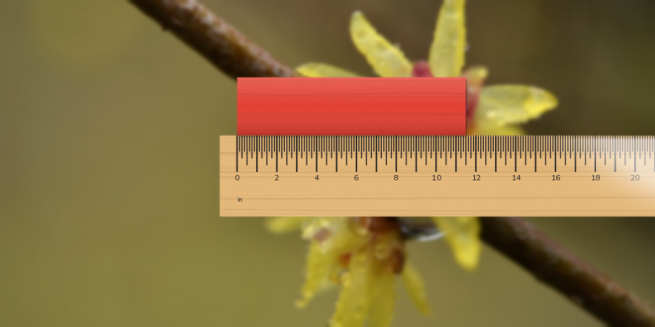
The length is value=11.5 unit=in
